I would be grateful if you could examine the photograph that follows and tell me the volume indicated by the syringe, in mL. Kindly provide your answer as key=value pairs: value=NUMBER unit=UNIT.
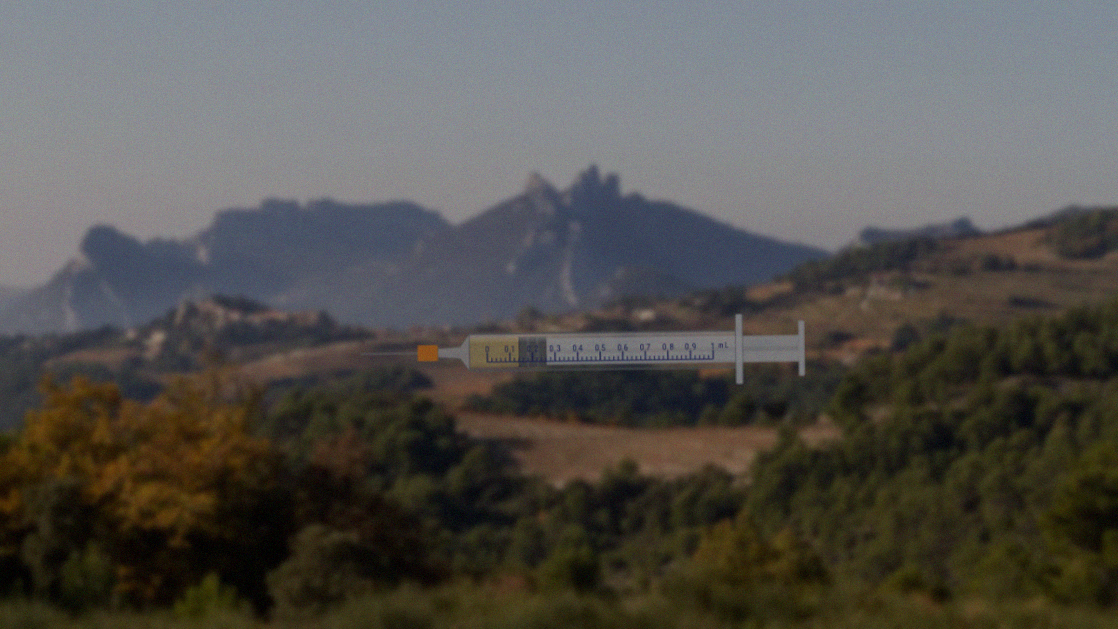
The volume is value=0.14 unit=mL
